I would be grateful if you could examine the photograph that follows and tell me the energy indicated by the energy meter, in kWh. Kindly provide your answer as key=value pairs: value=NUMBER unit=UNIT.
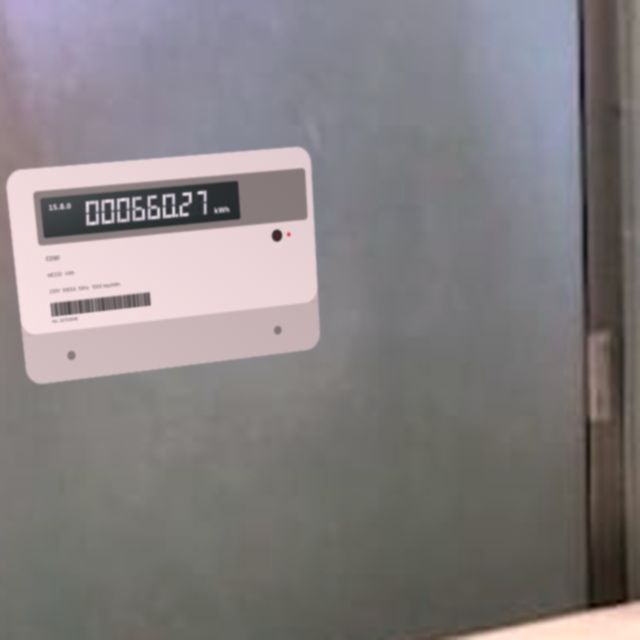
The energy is value=660.27 unit=kWh
